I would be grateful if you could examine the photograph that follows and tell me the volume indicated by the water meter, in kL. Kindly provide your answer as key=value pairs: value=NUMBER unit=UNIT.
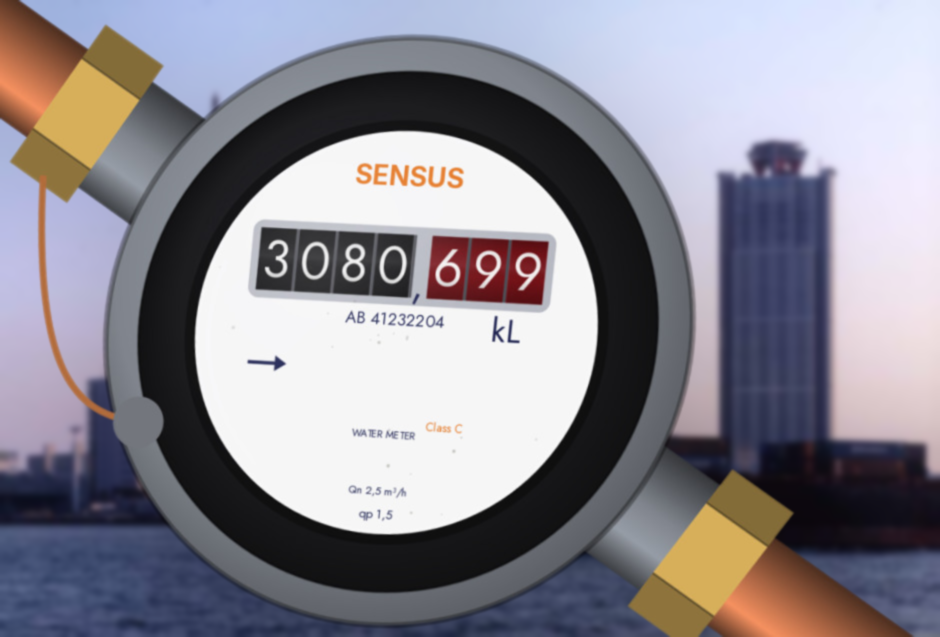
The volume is value=3080.699 unit=kL
